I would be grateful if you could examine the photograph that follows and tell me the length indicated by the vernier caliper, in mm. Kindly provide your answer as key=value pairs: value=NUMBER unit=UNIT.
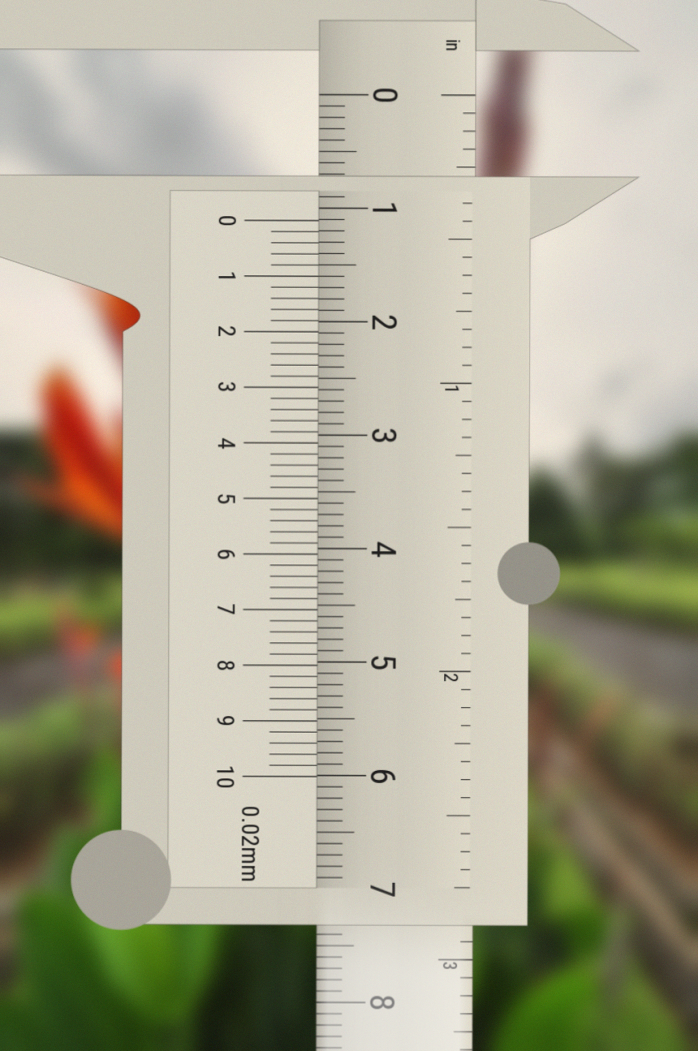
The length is value=11.1 unit=mm
